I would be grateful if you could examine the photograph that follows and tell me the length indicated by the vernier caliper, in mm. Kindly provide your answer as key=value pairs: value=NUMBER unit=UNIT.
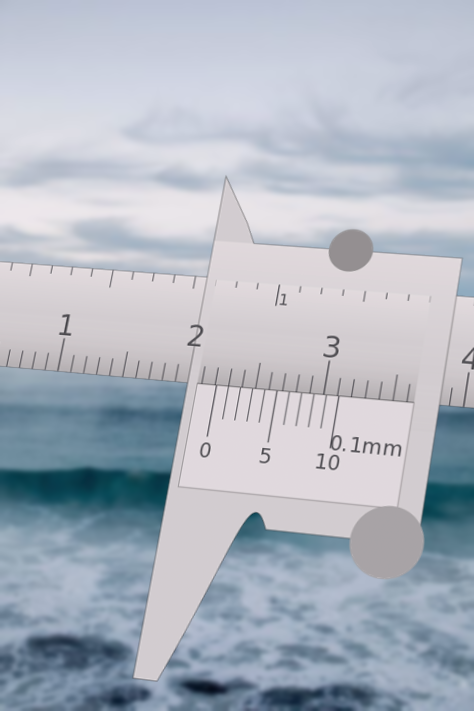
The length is value=22.1 unit=mm
